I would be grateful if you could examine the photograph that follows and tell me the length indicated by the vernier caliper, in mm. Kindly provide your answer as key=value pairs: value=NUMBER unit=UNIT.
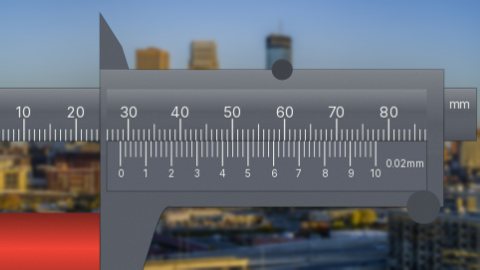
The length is value=28.5 unit=mm
